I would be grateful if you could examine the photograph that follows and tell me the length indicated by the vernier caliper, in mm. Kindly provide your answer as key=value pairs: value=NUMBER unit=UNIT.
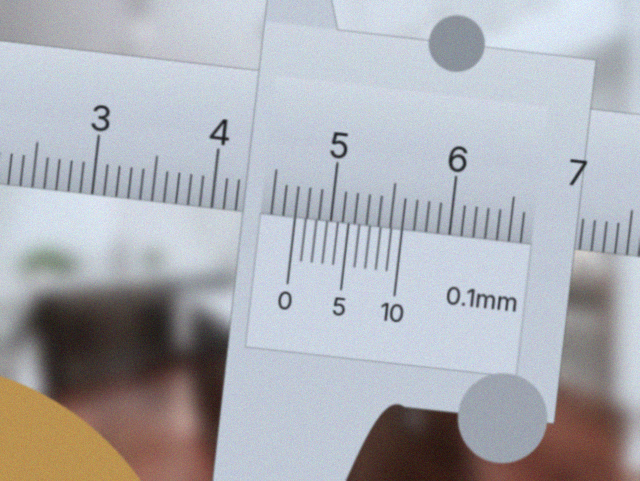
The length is value=47.0 unit=mm
